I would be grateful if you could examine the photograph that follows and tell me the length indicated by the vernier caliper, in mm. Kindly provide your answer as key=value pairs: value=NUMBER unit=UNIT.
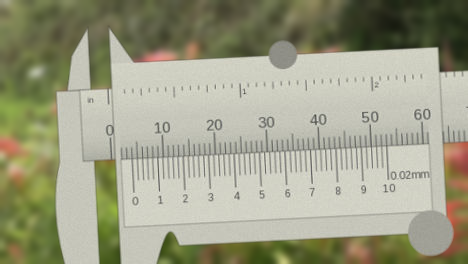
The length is value=4.0 unit=mm
